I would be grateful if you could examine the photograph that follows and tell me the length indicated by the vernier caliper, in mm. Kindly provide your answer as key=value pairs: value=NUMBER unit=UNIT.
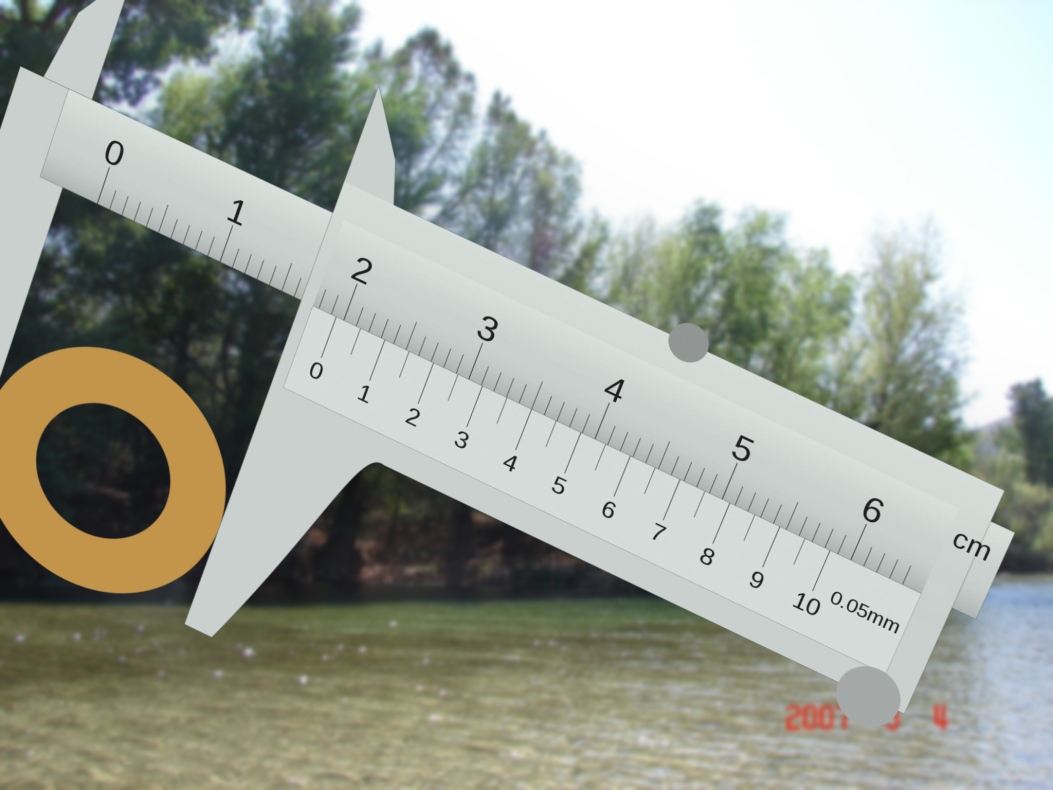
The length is value=19.4 unit=mm
